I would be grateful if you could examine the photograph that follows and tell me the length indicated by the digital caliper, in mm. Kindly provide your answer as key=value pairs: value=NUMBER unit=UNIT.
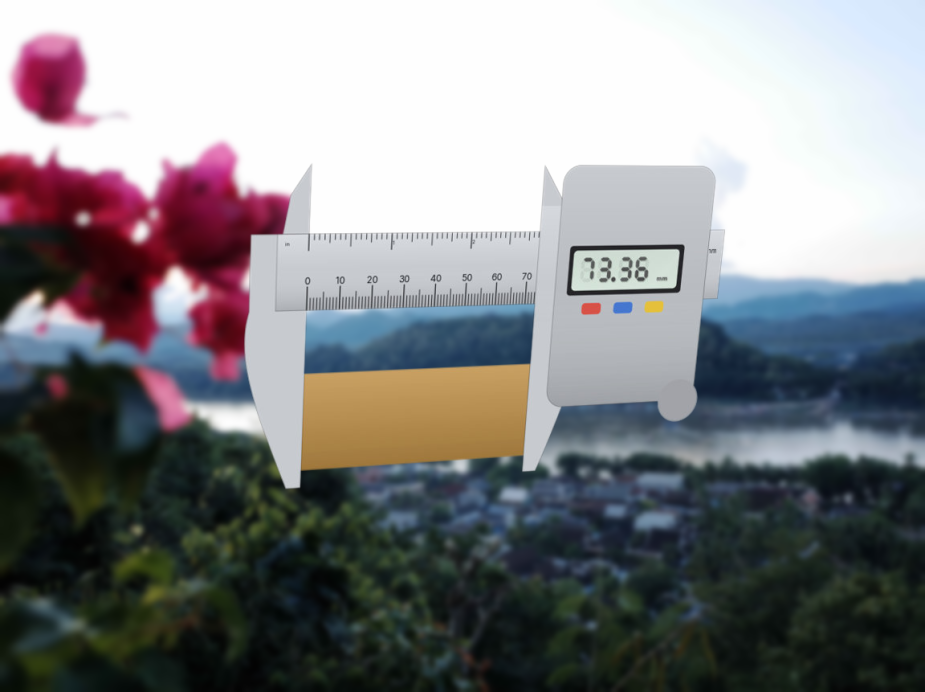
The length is value=73.36 unit=mm
